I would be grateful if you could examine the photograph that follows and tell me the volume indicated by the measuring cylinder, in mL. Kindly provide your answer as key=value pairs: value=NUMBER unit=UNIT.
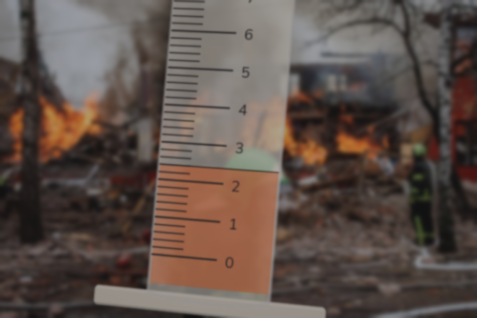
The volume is value=2.4 unit=mL
